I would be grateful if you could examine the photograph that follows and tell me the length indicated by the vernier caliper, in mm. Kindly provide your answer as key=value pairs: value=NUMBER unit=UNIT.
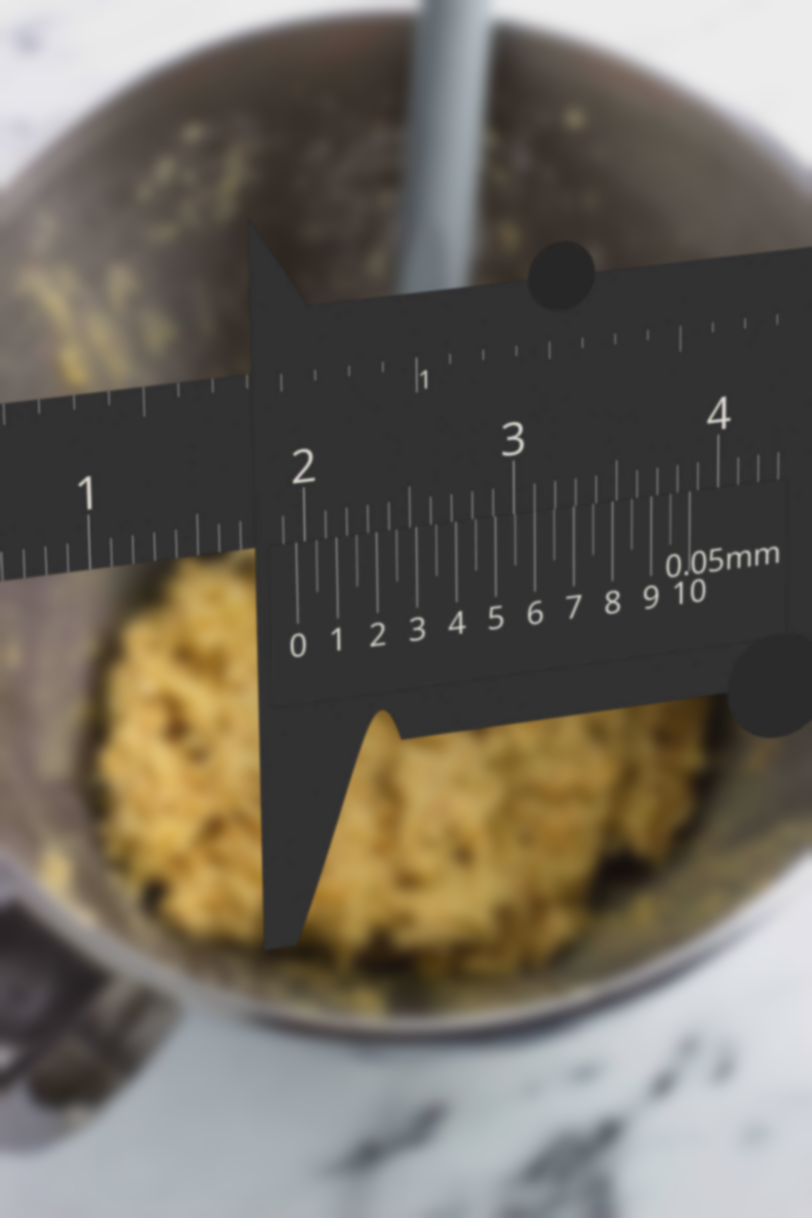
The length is value=19.6 unit=mm
